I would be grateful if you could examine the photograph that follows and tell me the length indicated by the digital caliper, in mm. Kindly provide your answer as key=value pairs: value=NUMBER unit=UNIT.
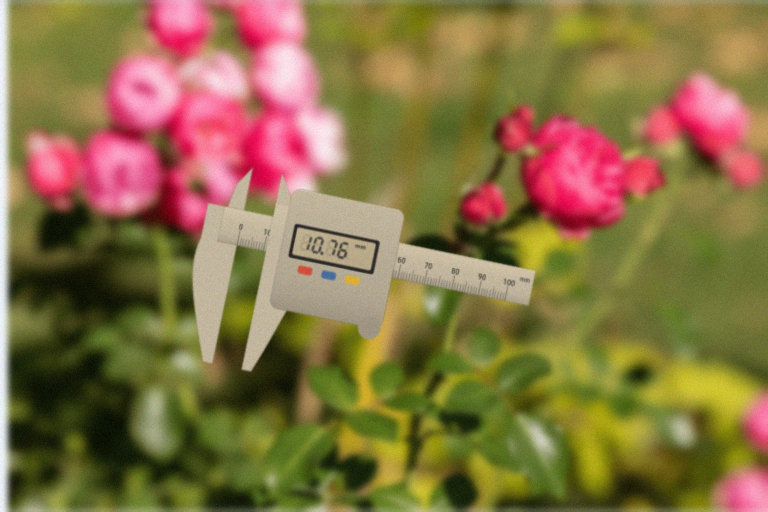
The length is value=10.76 unit=mm
